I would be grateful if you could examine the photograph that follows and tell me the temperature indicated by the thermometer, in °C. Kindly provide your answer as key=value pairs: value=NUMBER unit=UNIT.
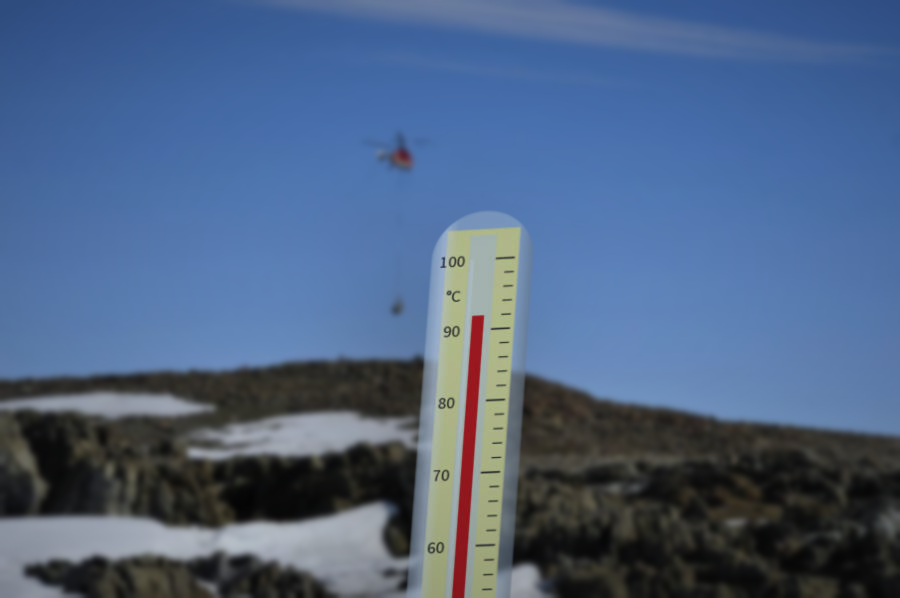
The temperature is value=92 unit=°C
